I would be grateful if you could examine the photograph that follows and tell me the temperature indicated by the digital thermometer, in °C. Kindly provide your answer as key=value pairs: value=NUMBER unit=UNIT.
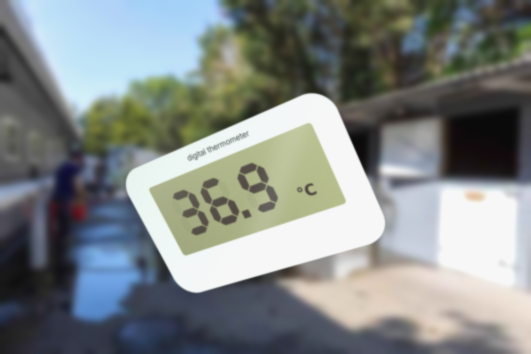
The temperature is value=36.9 unit=°C
